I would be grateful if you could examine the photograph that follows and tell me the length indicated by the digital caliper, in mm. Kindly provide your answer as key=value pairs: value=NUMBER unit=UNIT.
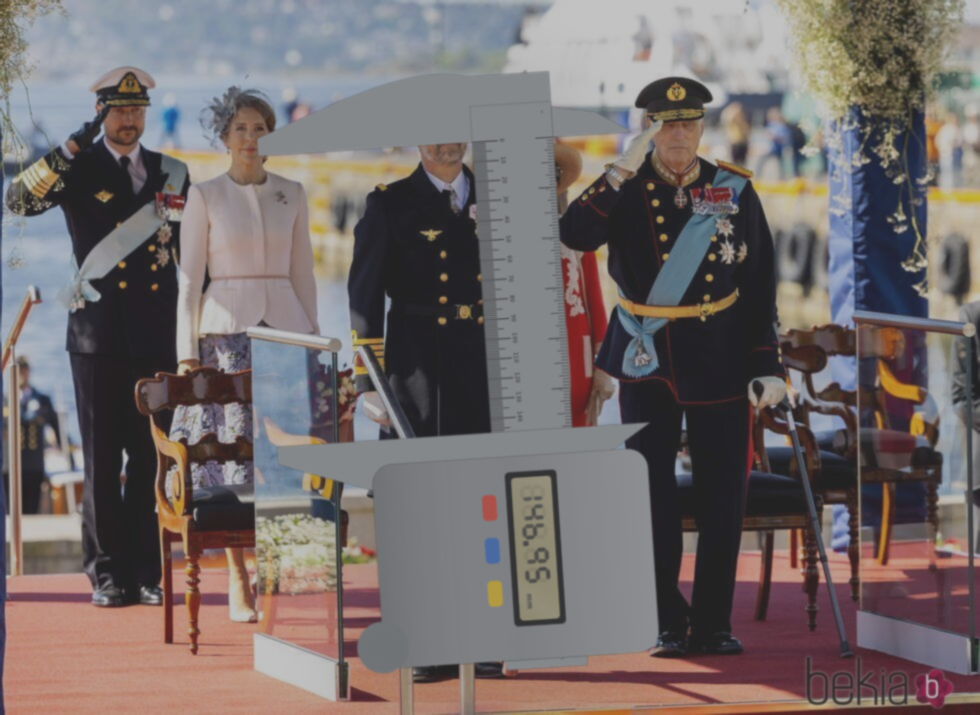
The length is value=146.95 unit=mm
